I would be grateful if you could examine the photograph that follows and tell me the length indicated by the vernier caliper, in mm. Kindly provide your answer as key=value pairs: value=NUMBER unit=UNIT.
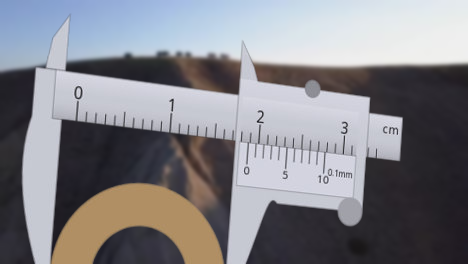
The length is value=18.8 unit=mm
